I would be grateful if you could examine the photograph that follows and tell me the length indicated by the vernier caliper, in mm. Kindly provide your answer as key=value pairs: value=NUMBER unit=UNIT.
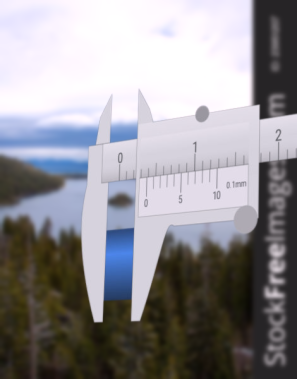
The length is value=3.8 unit=mm
